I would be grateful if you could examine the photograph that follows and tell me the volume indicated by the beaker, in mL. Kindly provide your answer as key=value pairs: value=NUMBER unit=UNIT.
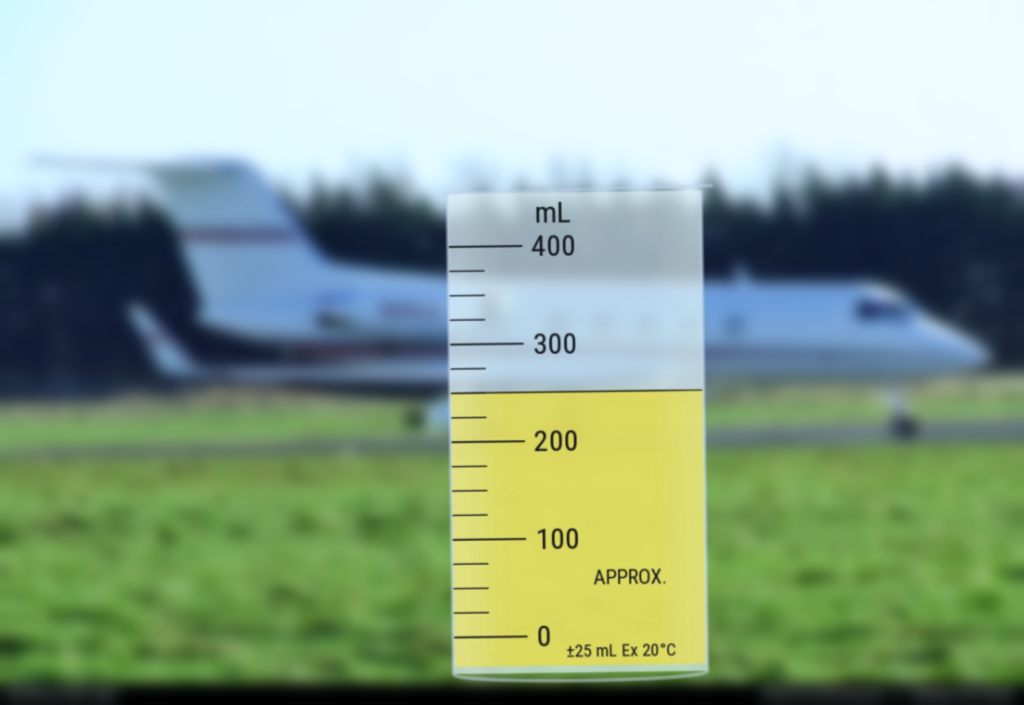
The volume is value=250 unit=mL
